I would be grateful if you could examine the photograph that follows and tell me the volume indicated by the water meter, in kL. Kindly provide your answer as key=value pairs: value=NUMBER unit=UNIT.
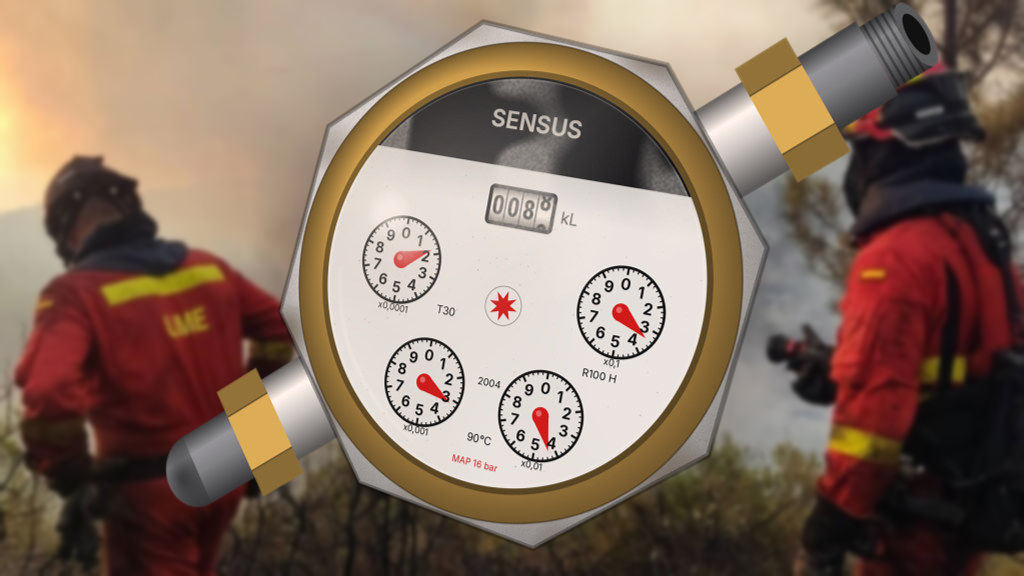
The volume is value=88.3431 unit=kL
